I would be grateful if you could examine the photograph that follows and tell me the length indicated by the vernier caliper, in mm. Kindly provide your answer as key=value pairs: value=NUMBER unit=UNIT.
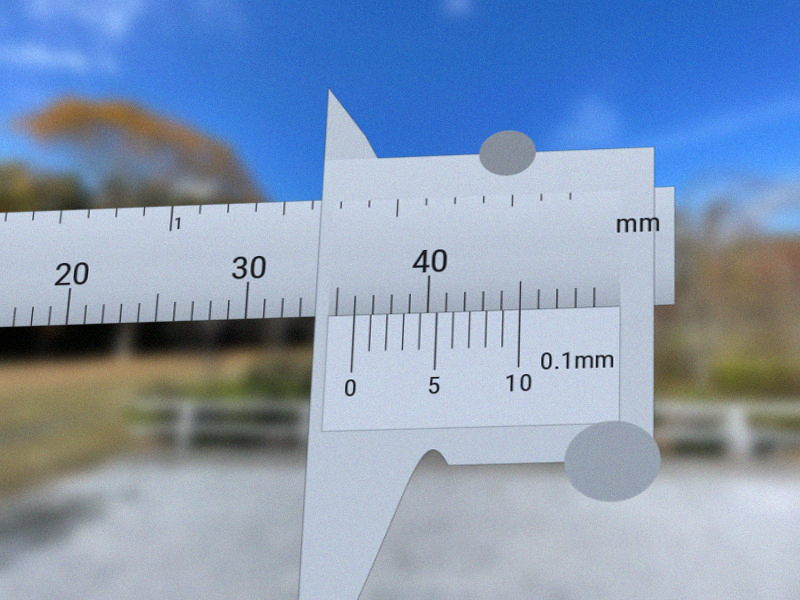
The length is value=36.0 unit=mm
